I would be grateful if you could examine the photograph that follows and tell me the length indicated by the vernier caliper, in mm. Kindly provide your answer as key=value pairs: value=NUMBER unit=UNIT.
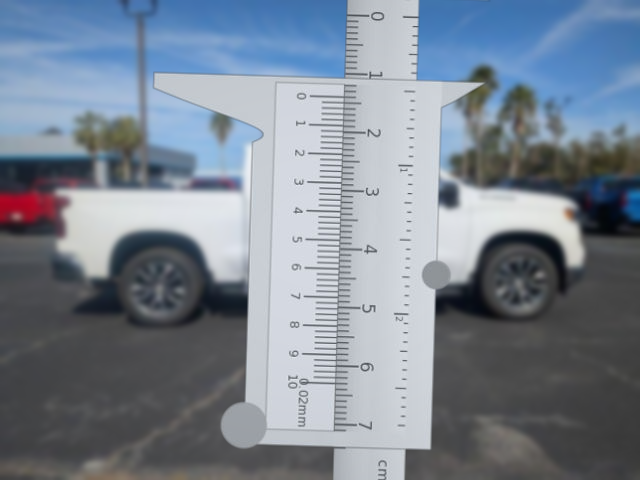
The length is value=14.0 unit=mm
